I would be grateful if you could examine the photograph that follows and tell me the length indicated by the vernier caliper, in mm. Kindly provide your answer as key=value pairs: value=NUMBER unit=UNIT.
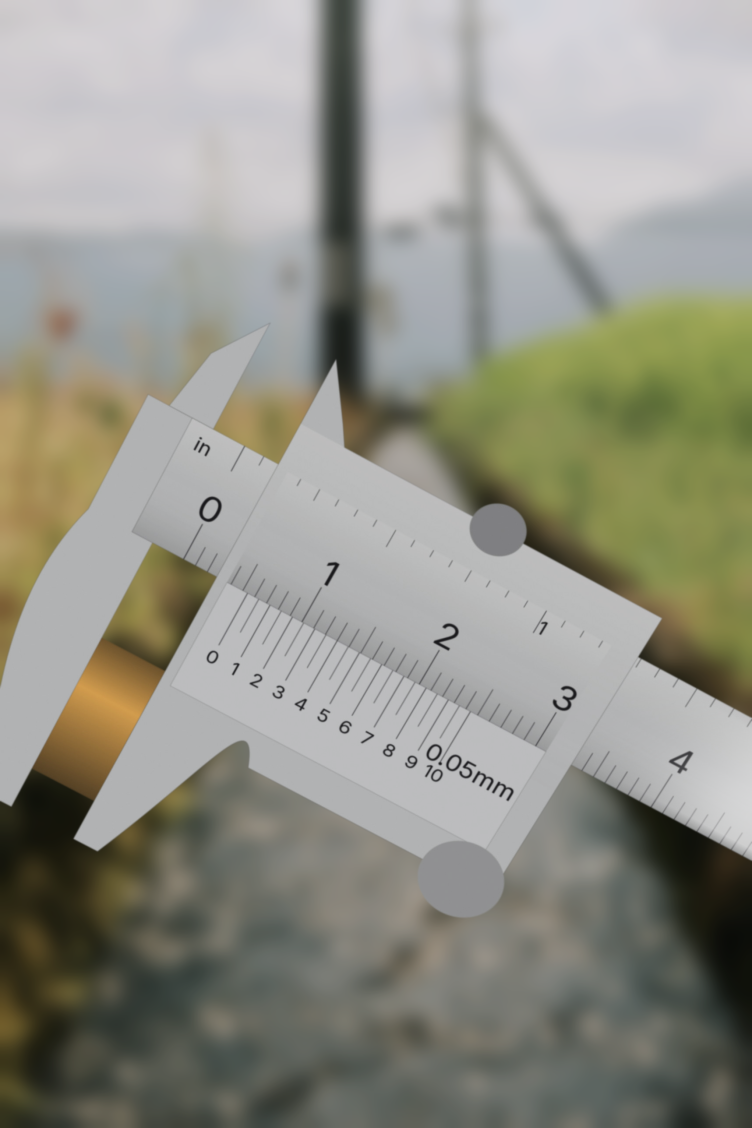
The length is value=5.4 unit=mm
